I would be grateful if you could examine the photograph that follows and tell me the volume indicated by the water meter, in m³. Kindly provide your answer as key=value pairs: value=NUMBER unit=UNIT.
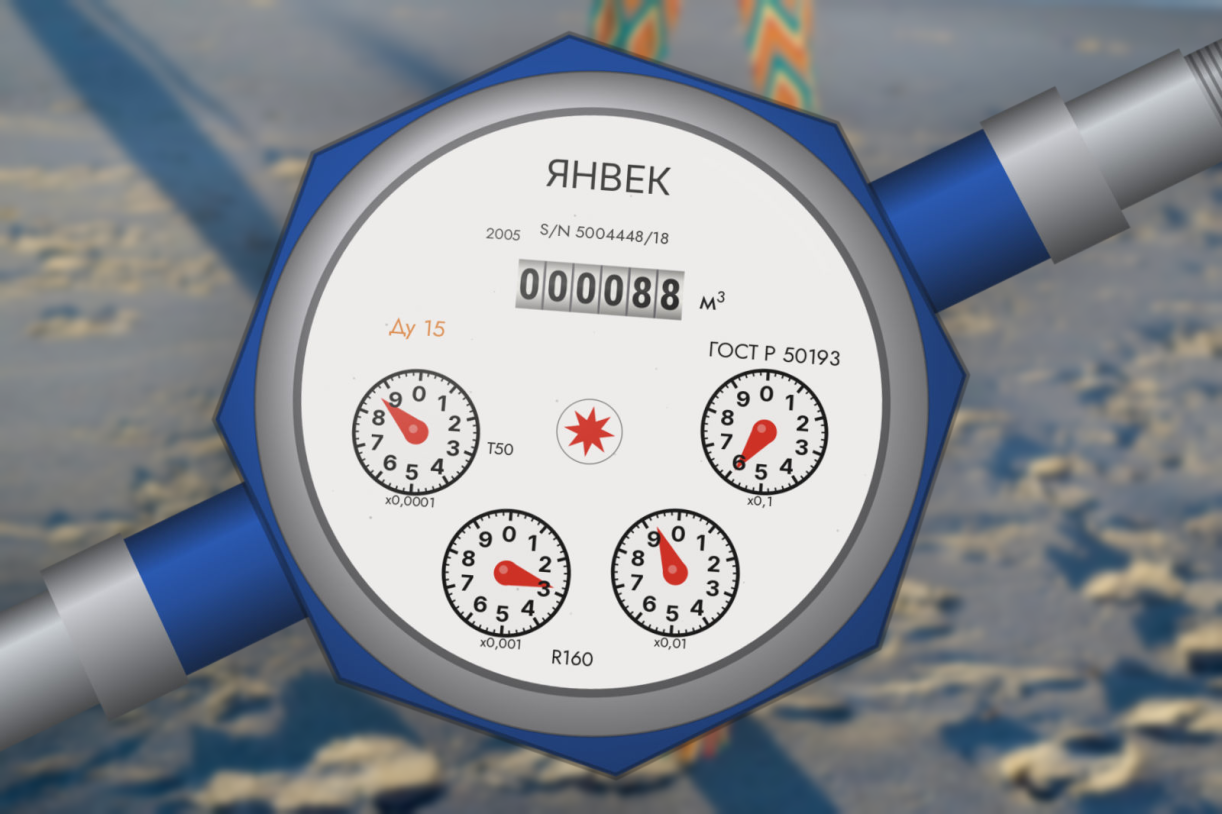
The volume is value=88.5928 unit=m³
